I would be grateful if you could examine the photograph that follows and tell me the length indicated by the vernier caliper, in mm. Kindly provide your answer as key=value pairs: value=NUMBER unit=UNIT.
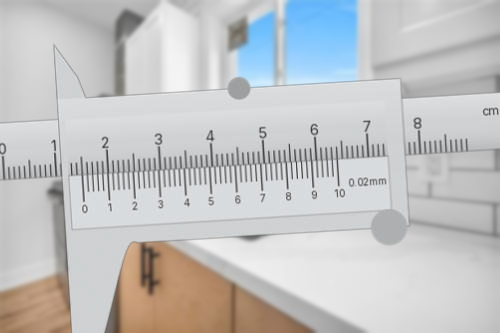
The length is value=15.0 unit=mm
